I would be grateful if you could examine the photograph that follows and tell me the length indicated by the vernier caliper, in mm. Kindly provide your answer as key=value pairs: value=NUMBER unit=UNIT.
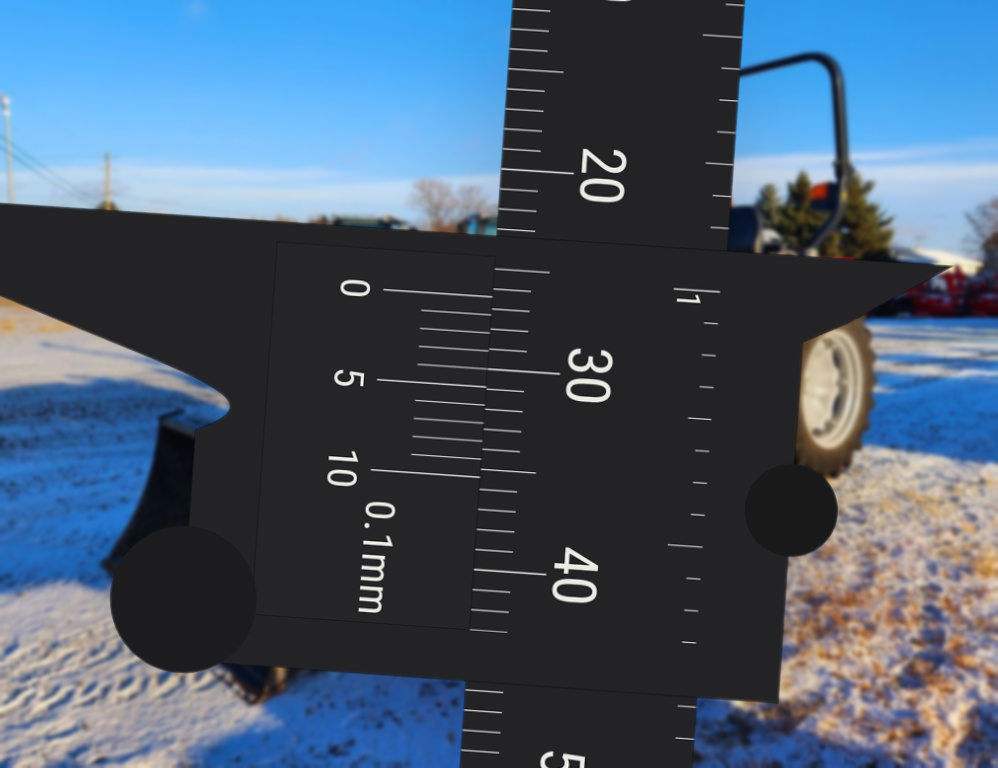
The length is value=26.4 unit=mm
